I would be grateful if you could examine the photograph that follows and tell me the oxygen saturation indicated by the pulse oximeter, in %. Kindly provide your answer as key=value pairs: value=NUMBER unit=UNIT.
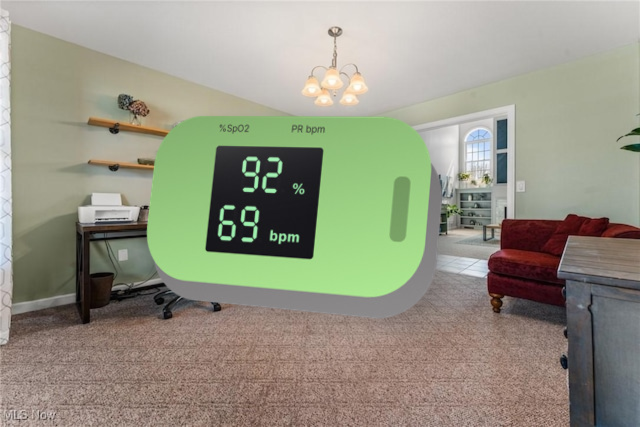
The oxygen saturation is value=92 unit=%
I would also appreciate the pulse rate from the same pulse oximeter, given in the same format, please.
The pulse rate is value=69 unit=bpm
